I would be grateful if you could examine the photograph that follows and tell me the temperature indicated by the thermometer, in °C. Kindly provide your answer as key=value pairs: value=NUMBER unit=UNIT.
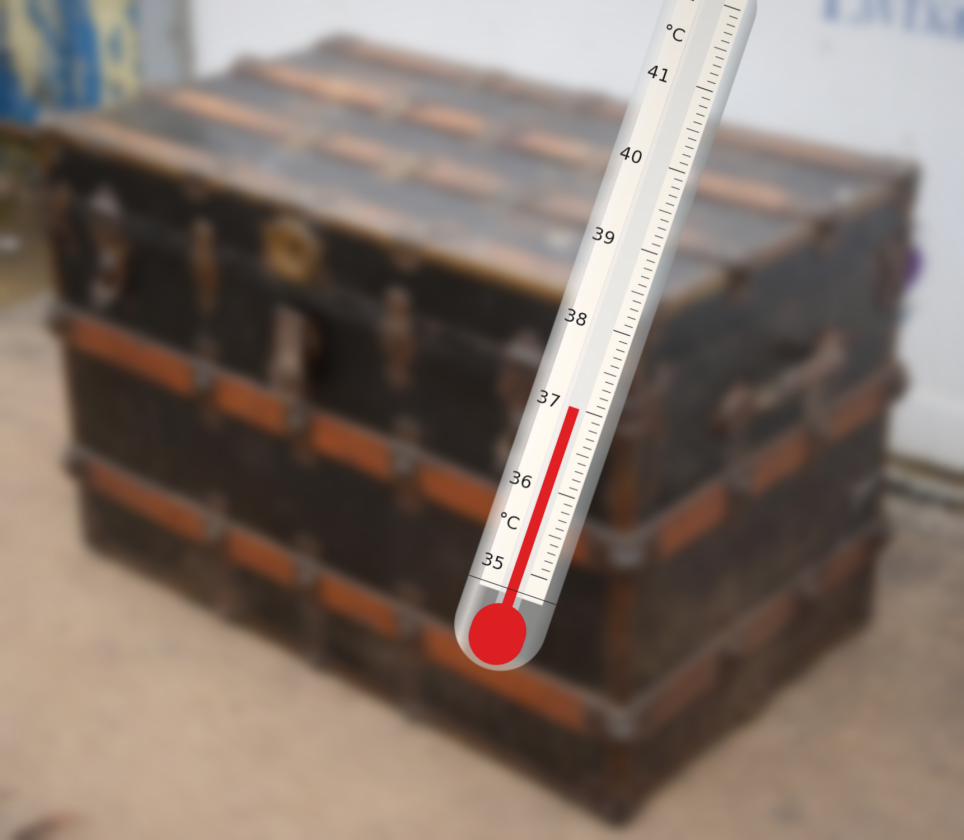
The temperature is value=37 unit=°C
